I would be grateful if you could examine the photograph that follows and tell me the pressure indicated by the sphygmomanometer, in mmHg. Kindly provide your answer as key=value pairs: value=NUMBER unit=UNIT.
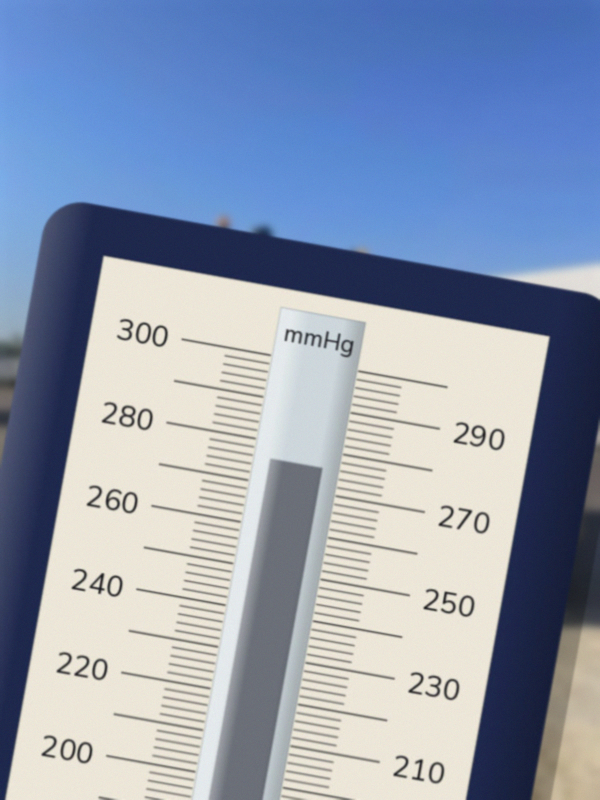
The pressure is value=276 unit=mmHg
